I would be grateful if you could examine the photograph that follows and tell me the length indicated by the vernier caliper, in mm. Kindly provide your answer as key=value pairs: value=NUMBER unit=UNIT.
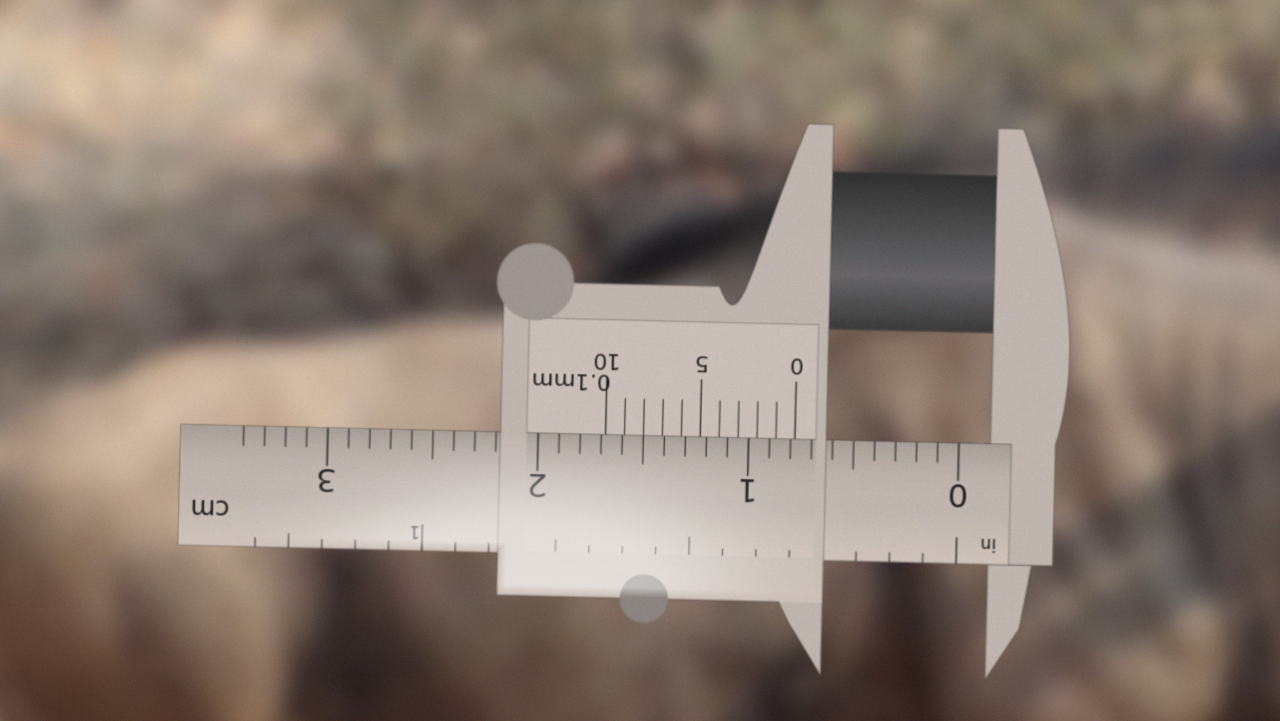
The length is value=7.8 unit=mm
